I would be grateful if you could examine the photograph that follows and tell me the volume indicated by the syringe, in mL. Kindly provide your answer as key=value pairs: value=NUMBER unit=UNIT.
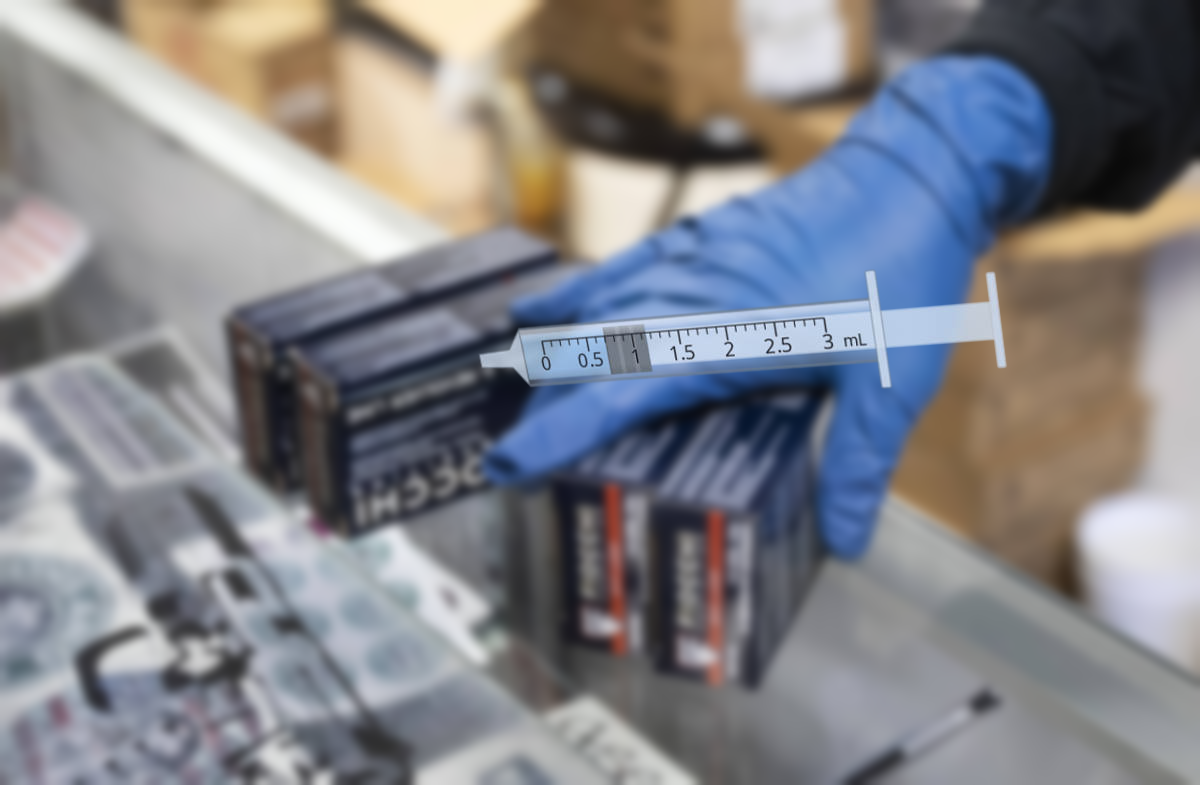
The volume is value=0.7 unit=mL
